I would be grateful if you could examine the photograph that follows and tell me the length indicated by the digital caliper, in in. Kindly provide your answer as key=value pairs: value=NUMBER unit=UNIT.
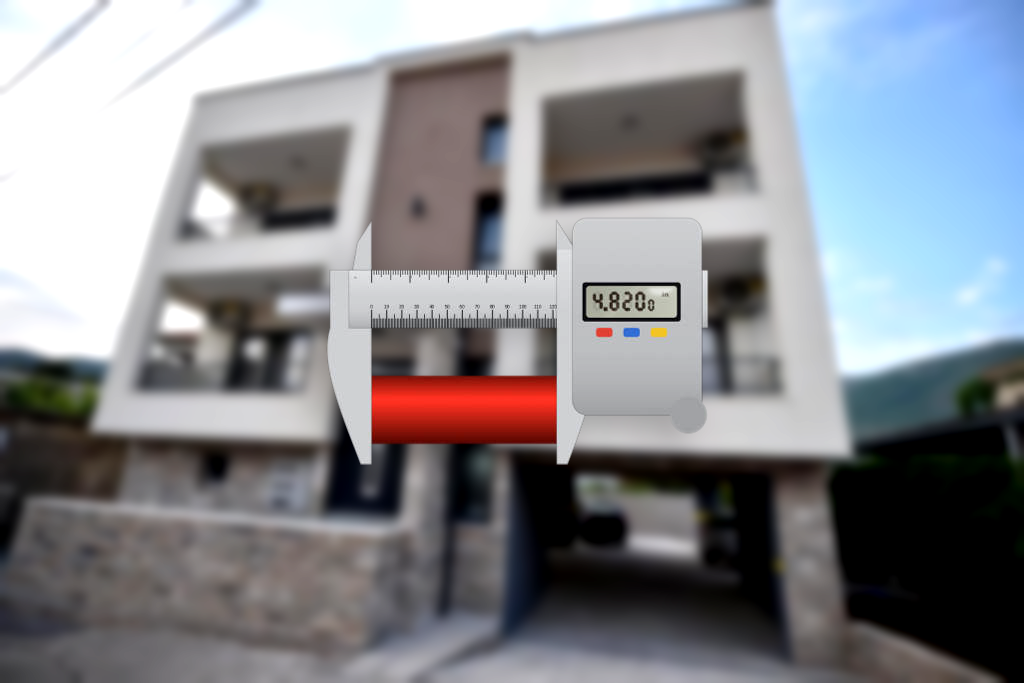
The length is value=4.8200 unit=in
